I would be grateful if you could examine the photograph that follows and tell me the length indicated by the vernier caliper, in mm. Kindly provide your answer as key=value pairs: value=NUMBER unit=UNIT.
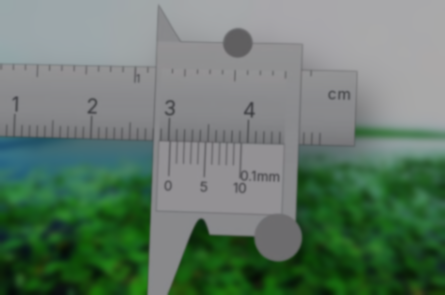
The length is value=30.2 unit=mm
